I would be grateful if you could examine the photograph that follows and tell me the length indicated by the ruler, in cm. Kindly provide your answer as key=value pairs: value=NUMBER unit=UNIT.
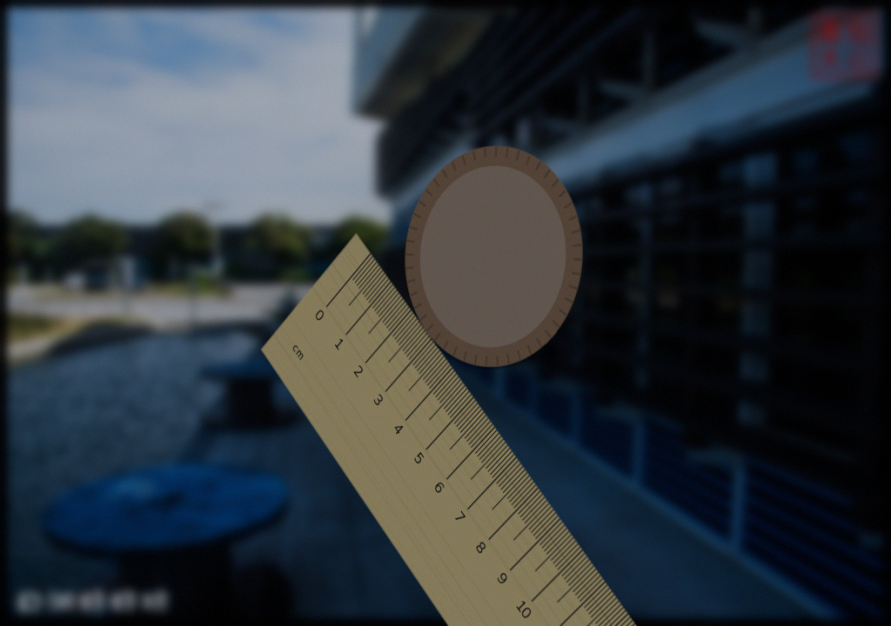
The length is value=5.5 unit=cm
